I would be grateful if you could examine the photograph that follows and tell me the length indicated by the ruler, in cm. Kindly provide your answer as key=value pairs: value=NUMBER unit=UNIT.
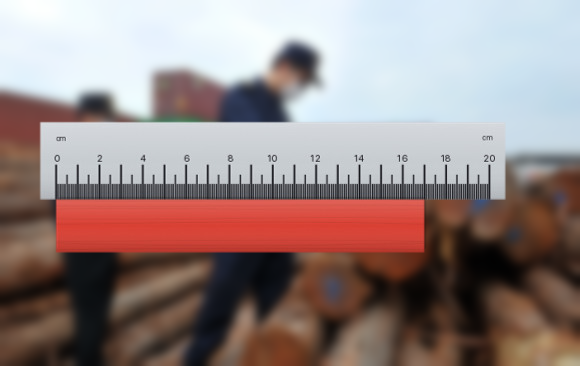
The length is value=17 unit=cm
